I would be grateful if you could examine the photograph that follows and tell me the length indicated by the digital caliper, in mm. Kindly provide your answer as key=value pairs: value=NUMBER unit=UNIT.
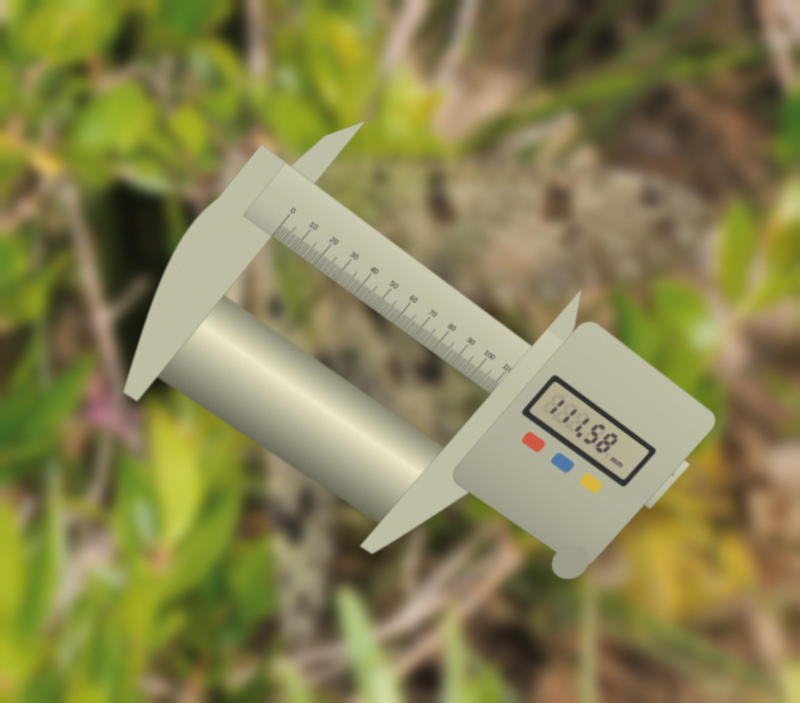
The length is value=111.58 unit=mm
